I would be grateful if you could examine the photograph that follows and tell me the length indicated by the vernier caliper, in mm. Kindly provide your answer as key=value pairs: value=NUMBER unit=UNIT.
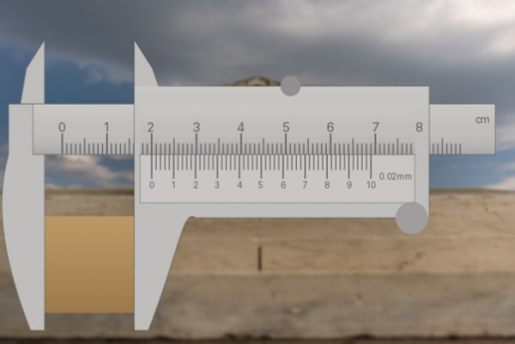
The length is value=20.0 unit=mm
